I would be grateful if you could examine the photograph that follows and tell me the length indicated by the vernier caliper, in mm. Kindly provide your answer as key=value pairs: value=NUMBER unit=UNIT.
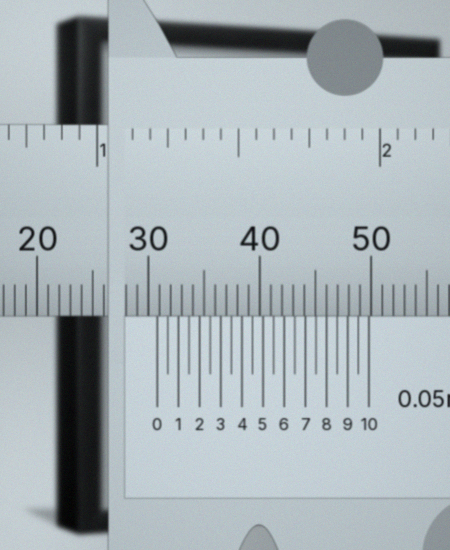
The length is value=30.8 unit=mm
